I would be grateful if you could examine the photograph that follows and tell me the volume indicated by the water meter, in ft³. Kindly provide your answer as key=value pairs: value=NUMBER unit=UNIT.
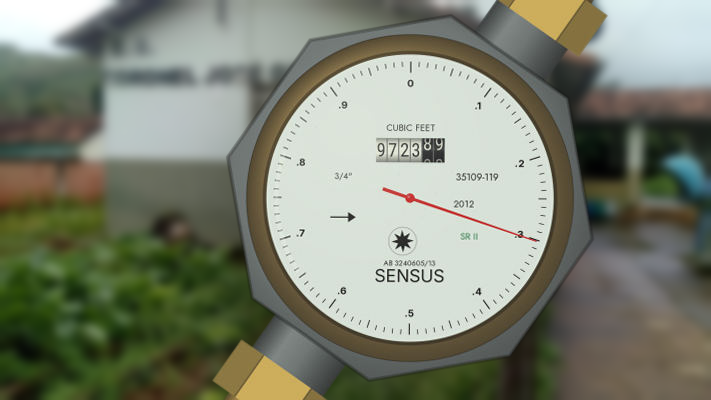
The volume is value=972389.30 unit=ft³
